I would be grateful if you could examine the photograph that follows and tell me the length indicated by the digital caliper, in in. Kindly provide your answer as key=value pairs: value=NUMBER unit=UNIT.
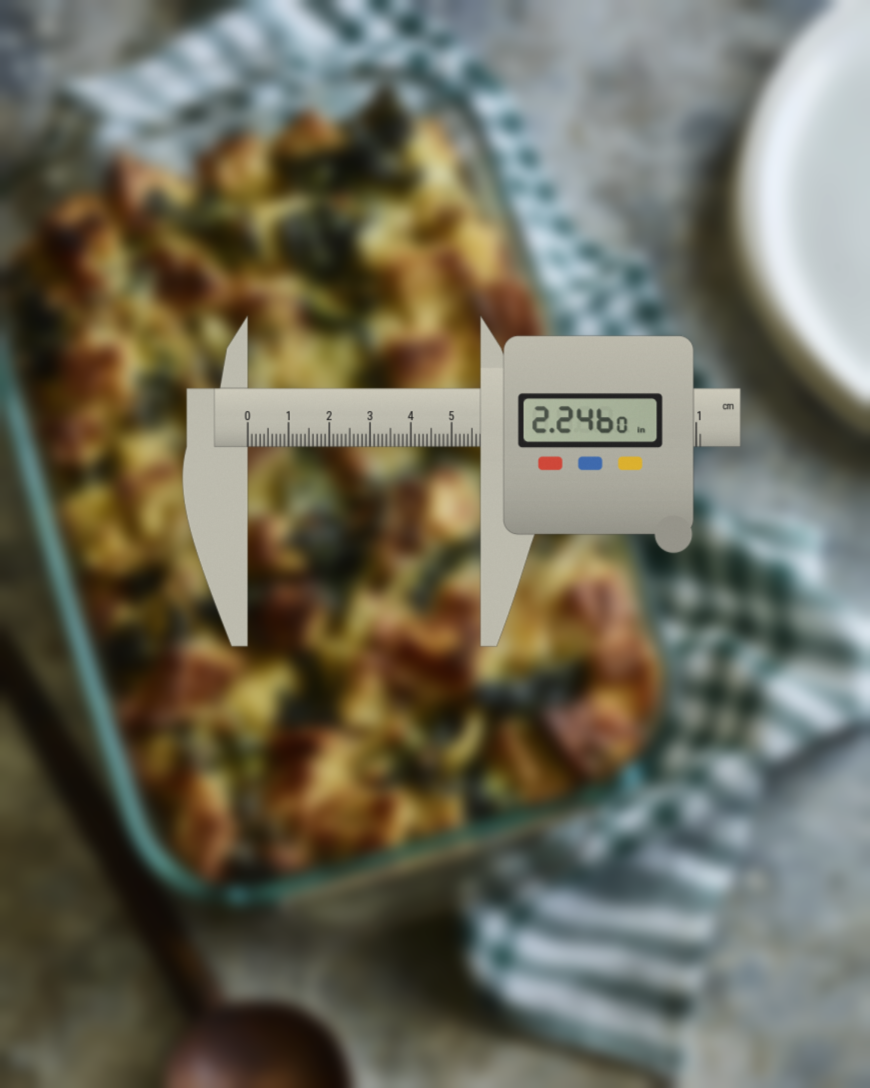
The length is value=2.2460 unit=in
